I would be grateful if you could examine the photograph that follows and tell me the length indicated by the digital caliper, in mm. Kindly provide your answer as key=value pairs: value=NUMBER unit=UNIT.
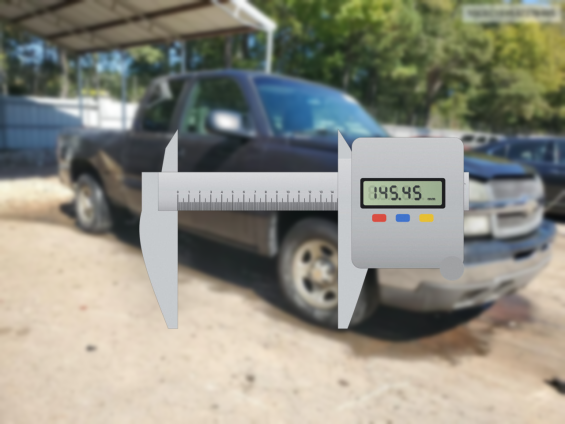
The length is value=145.45 unit=mm
